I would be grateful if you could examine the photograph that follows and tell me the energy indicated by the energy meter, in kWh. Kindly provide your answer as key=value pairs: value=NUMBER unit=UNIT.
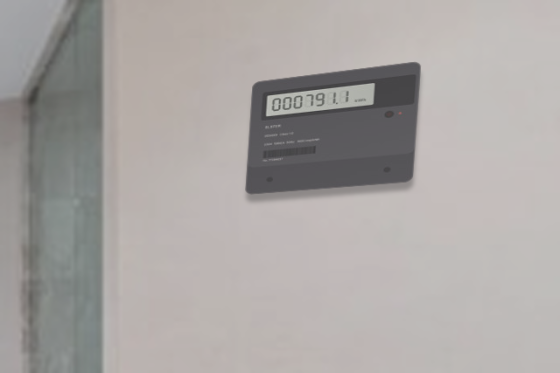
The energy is value=791.1 unit=kWh
